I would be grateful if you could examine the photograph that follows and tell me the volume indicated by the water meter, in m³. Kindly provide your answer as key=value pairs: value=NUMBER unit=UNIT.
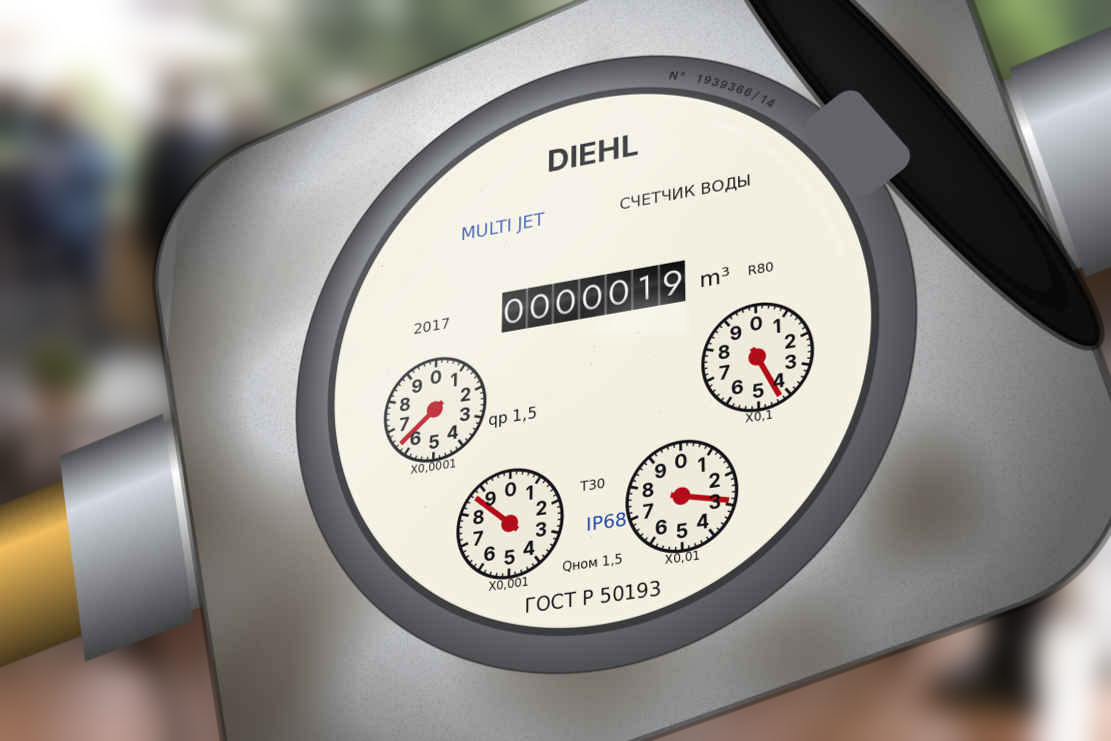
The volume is value=19.4286 unit=m³
